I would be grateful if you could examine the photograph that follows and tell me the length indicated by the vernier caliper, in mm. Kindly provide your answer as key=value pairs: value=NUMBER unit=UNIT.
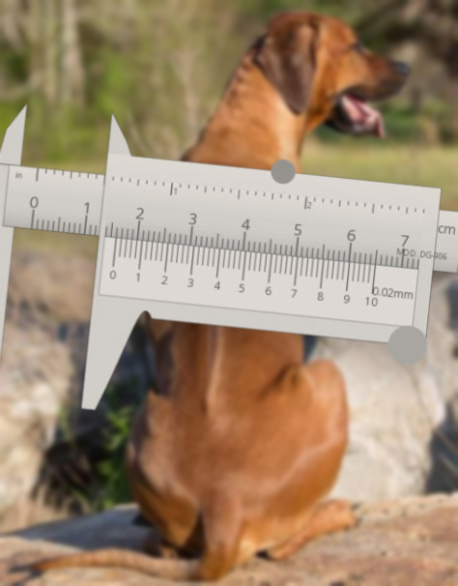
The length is value=16.0 unit=mm
